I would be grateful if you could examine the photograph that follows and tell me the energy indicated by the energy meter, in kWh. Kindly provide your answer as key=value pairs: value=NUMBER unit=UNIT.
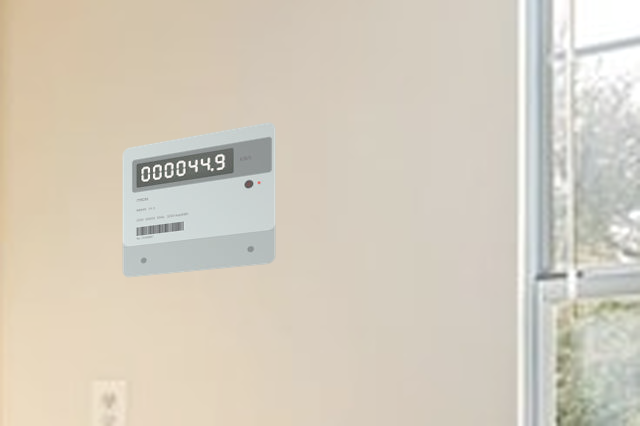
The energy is value=44.9 unit=kWh
